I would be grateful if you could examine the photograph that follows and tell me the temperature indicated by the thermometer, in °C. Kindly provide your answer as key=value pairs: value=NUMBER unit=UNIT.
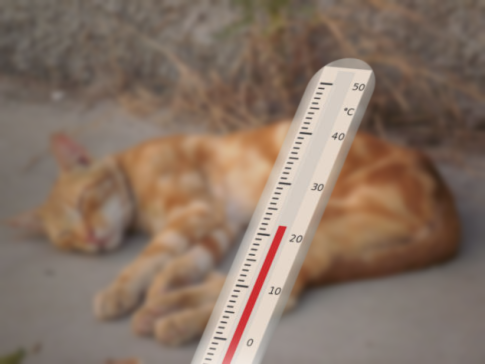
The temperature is value=22 unit=°C
